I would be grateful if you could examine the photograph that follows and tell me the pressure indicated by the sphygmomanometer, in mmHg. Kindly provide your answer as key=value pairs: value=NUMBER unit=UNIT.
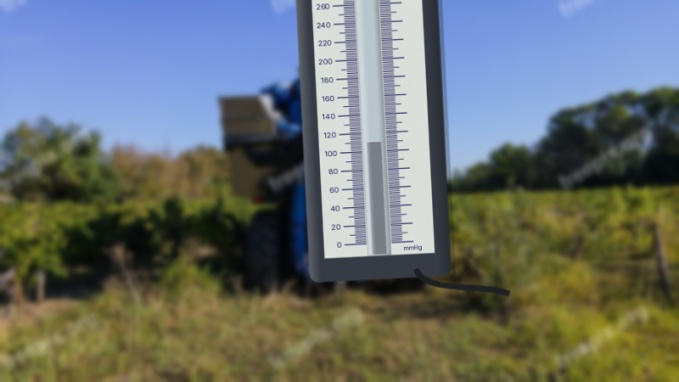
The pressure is value=110 unit=mmHg
